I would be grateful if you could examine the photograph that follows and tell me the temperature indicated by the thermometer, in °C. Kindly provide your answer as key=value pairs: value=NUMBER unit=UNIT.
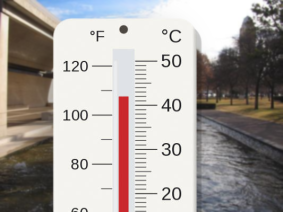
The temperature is value=42 unit=°C
